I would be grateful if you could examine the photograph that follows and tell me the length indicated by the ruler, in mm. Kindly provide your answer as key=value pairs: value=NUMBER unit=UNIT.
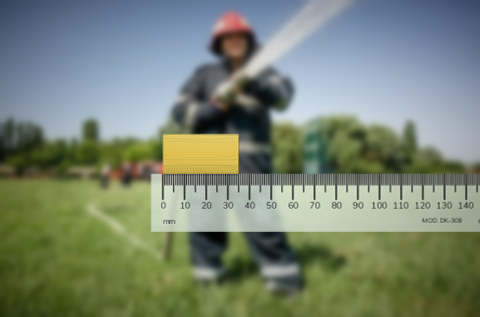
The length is value=35 unit=mm
